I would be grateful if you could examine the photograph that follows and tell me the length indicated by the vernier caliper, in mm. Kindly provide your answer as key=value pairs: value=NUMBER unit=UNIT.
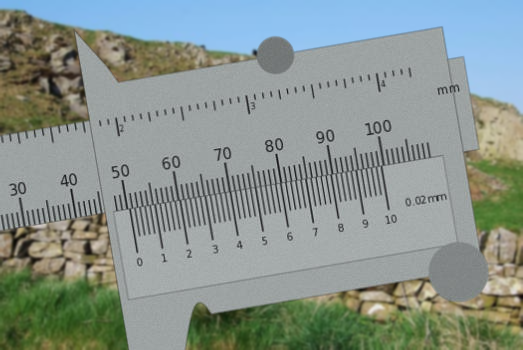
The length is value=50.5 unit=mm
